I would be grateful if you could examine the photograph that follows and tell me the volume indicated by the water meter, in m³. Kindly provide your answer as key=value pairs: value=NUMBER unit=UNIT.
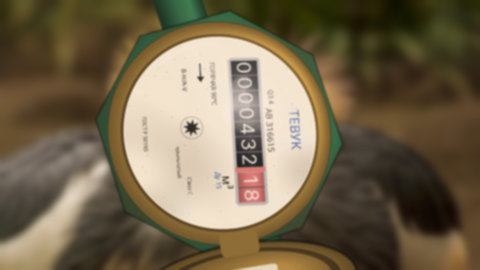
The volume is value=432.18 unit=m³
